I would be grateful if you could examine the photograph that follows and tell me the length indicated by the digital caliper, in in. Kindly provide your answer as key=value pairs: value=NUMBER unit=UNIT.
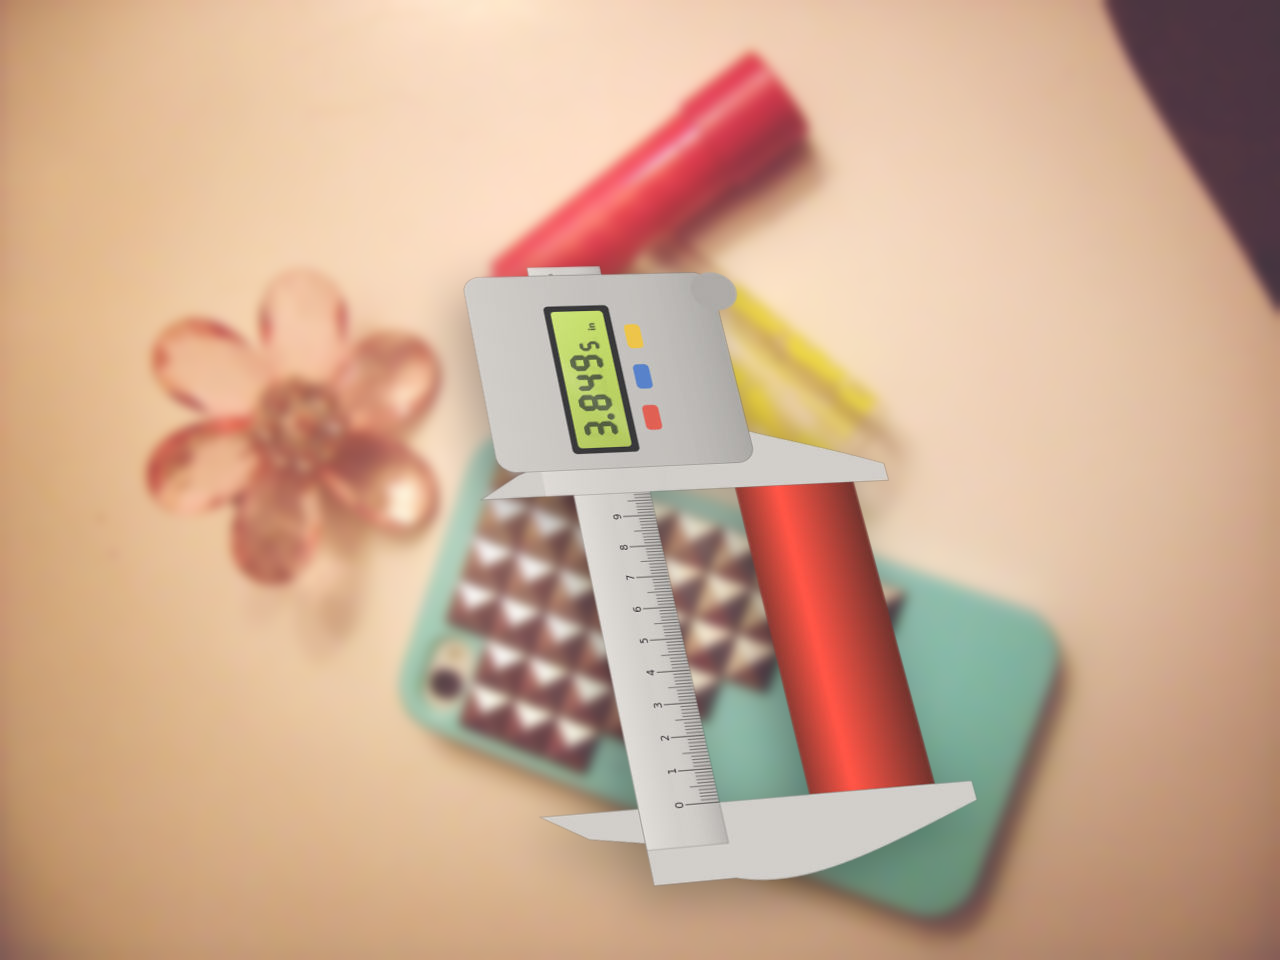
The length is value=3.8495 unit=in
